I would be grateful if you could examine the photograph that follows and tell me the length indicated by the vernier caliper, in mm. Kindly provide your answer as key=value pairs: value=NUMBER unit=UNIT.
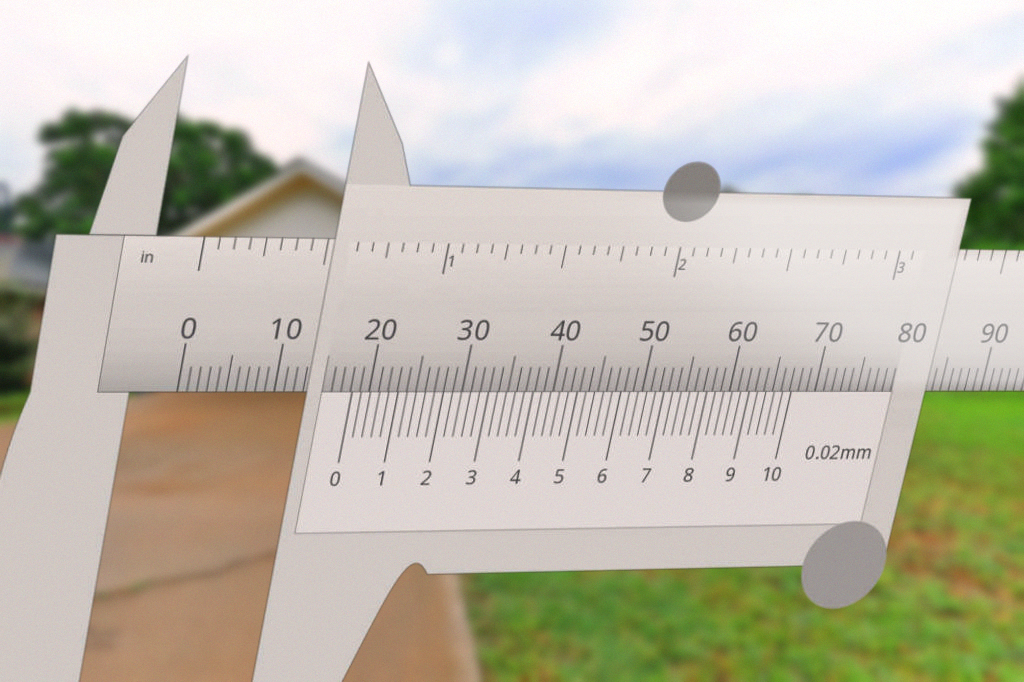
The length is value=18.2 unit=mm
